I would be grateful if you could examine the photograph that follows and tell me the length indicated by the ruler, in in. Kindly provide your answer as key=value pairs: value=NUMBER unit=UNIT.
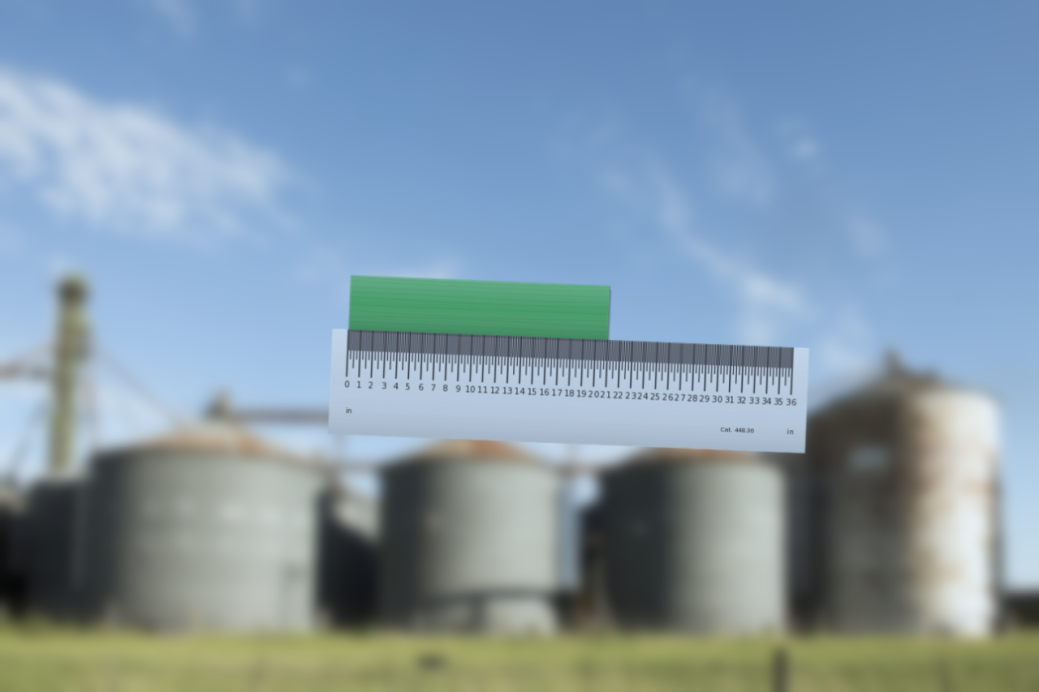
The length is value=21 unit=in
